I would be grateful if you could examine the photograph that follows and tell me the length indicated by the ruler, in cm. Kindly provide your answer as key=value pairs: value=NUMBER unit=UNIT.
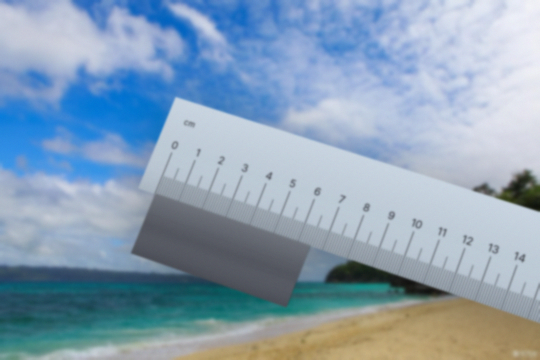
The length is value=6.5 unit=cm
